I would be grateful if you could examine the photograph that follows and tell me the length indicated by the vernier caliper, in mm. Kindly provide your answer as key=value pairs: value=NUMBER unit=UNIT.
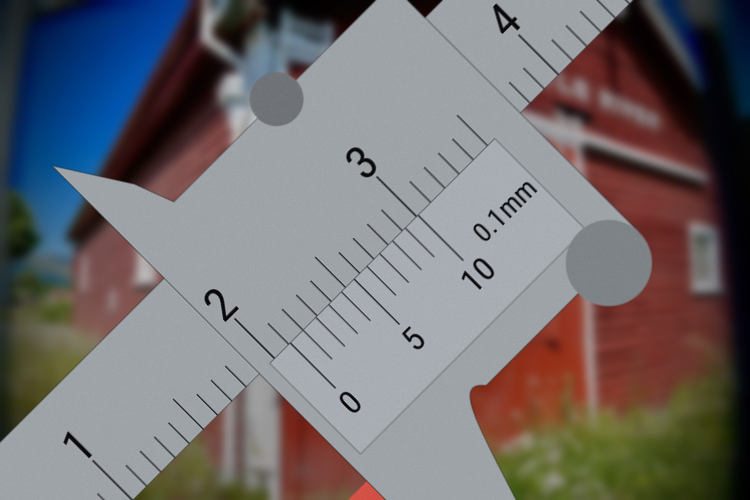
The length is value=21.1 unit=mm
